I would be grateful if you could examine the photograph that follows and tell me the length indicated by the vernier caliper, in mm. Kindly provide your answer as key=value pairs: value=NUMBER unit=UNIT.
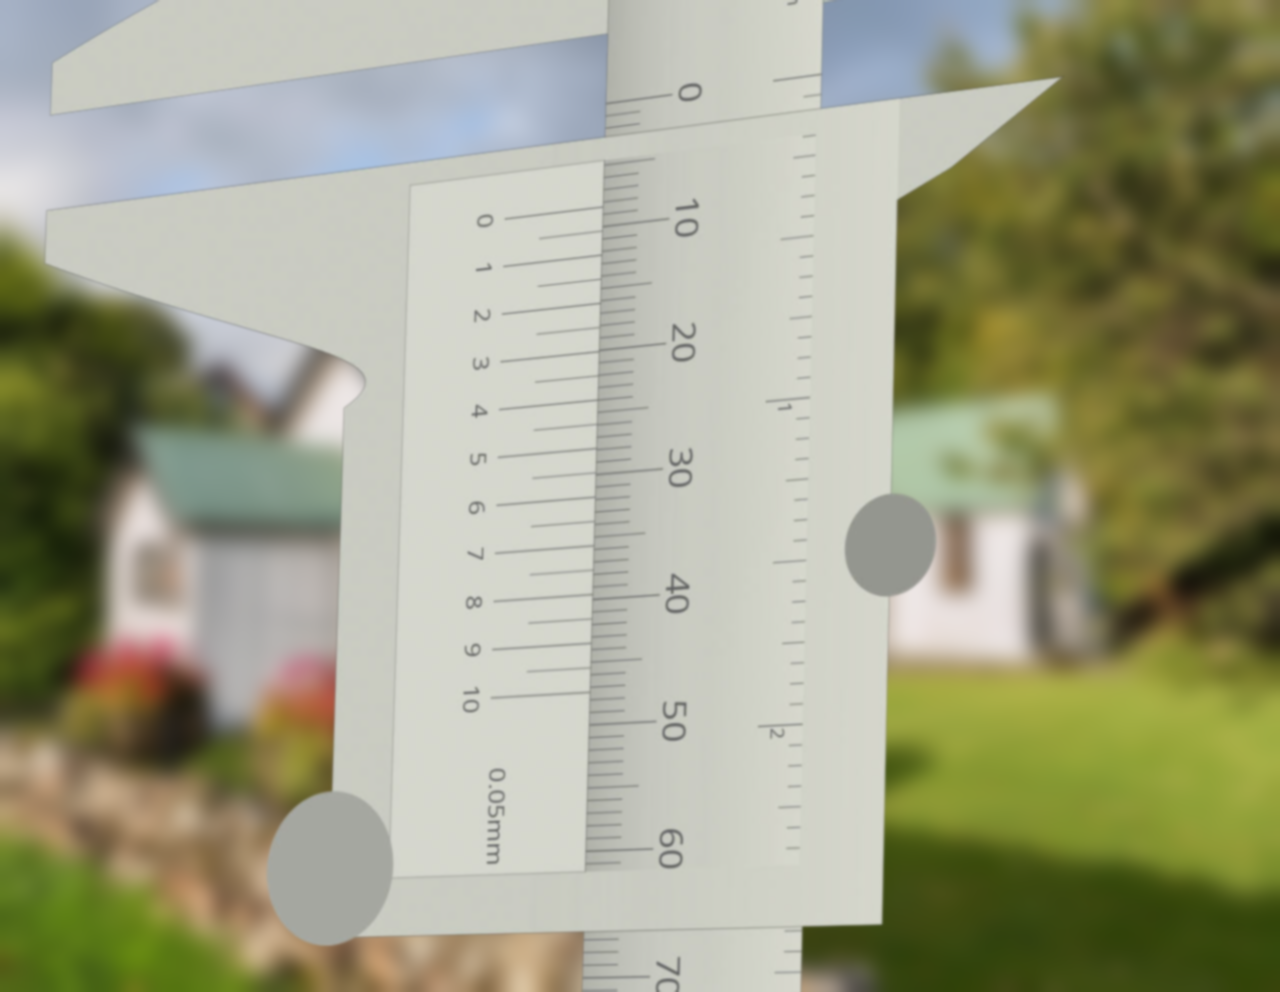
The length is value=8.4 unit=mm
